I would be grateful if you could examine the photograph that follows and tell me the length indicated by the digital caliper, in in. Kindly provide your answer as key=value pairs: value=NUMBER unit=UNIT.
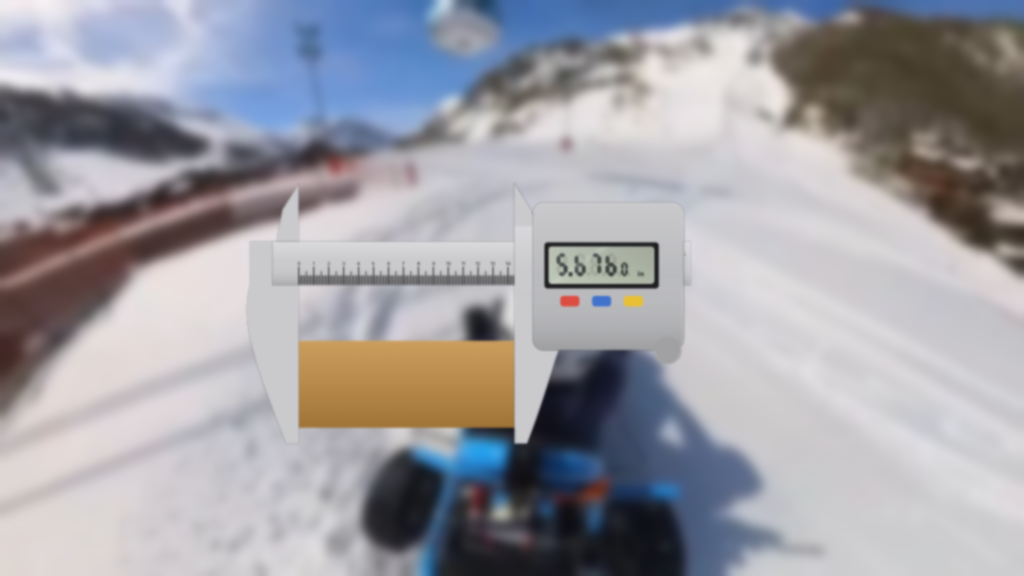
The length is value=5.6760 unit=in
